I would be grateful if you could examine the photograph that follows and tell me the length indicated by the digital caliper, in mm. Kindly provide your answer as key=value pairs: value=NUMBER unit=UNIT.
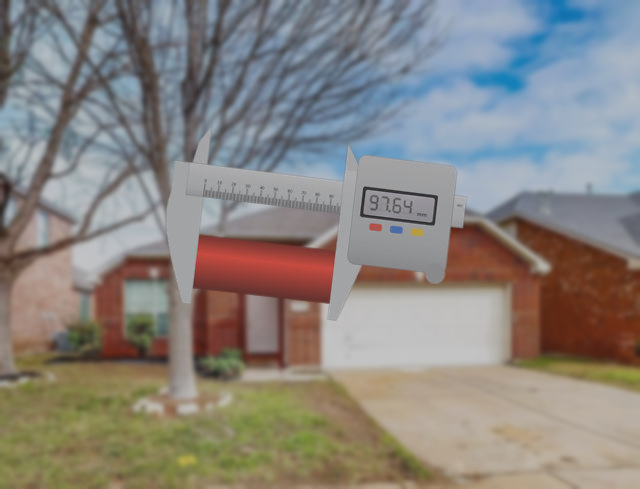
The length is value=97.64 unit=mm
